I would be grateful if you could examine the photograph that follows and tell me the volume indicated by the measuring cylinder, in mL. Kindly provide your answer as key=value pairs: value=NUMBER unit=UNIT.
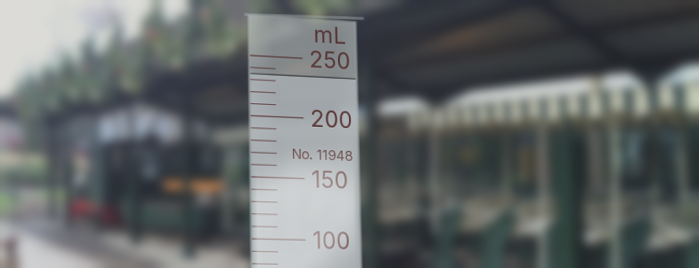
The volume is value=235 unit=mL
